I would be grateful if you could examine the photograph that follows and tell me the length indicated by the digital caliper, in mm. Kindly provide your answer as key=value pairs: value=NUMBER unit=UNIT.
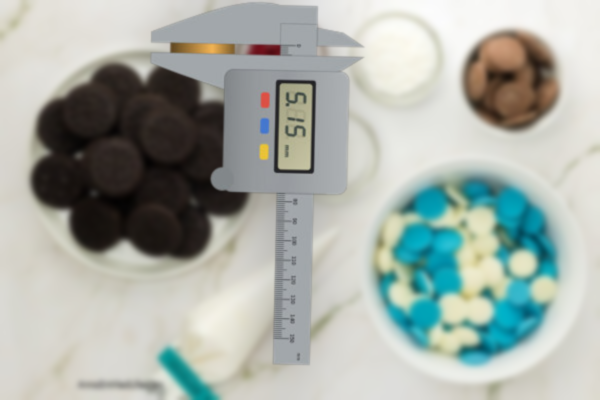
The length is value=5.15 unit=mm
